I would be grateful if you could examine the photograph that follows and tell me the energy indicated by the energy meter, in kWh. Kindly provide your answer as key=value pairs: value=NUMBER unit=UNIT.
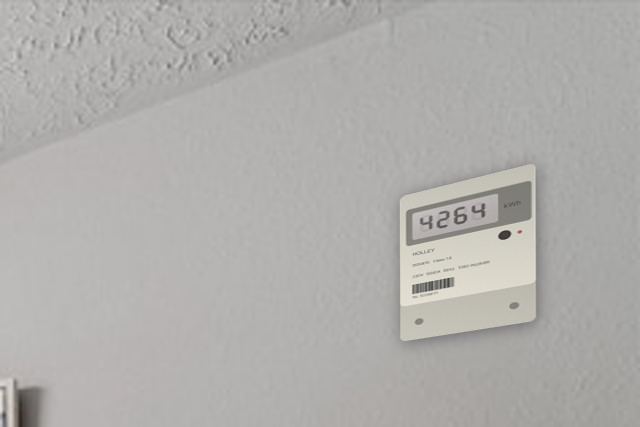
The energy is value=4264 unit=kWh
